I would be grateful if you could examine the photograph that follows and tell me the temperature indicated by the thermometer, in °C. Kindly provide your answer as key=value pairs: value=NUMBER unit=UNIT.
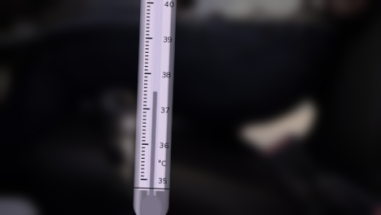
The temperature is value=37.5 unit=°C
